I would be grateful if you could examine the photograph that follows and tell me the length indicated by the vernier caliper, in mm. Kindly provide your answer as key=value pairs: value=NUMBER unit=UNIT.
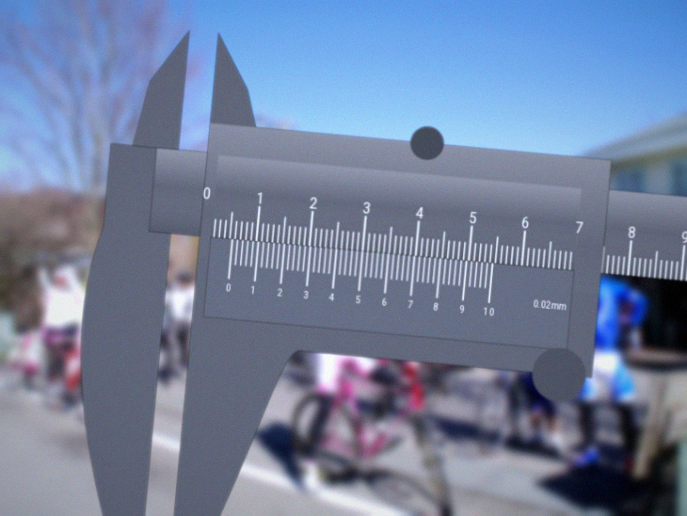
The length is value=5.5 unit=mm
